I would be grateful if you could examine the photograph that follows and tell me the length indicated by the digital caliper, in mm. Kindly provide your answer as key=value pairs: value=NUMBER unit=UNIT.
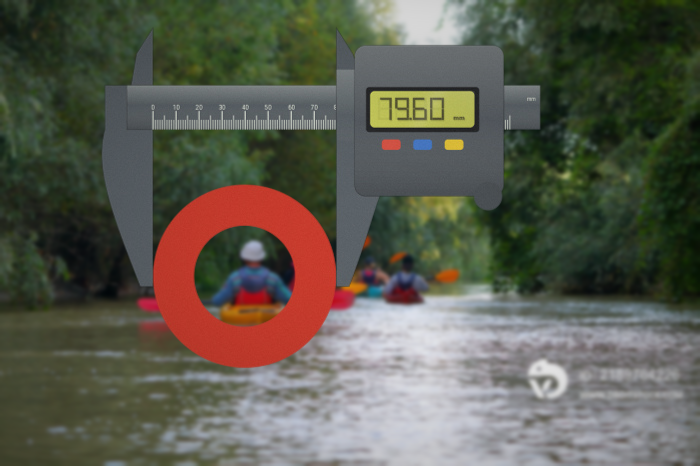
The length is value=79.60 unit=mm
